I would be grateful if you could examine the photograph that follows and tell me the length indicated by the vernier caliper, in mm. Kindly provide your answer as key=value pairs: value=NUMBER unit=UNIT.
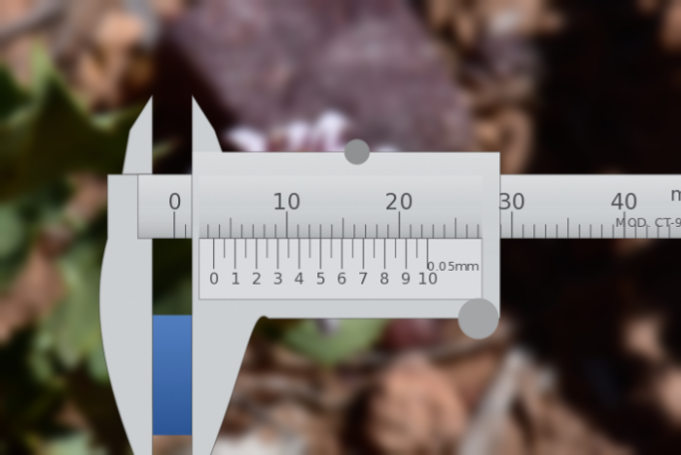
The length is value=3.5 unit=mm
